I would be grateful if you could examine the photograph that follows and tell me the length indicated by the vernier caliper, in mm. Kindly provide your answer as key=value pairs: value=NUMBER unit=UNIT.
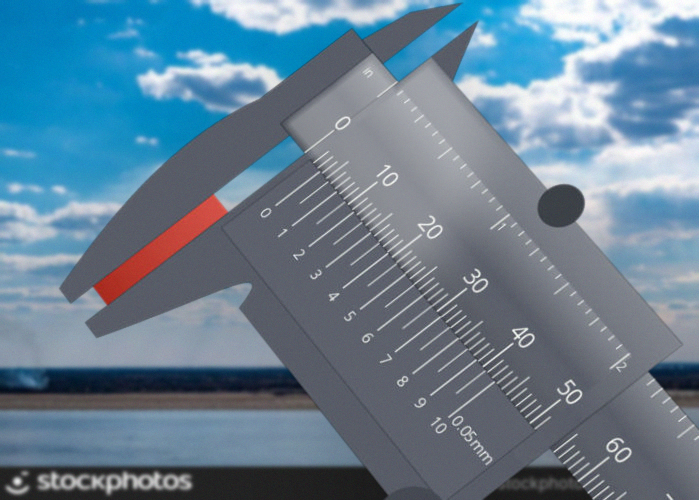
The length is value=3.6 unit=mm
